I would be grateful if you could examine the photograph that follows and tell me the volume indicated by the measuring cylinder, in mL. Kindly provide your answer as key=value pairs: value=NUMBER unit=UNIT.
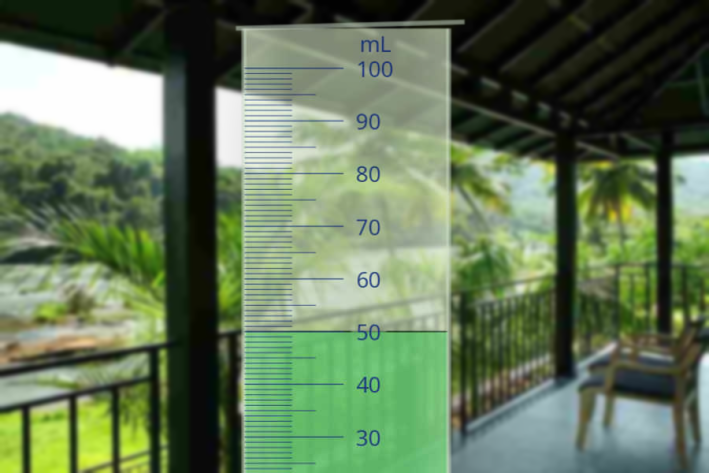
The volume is value=50 unit=mL
